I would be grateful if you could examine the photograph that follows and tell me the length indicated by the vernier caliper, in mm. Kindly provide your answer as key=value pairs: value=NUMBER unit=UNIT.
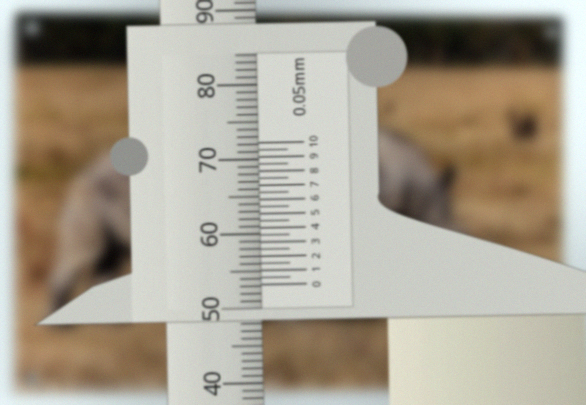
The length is value=53.2 unit=mm
